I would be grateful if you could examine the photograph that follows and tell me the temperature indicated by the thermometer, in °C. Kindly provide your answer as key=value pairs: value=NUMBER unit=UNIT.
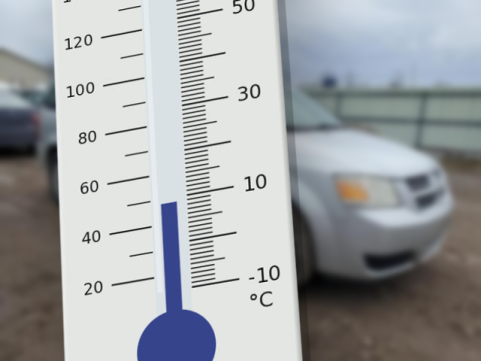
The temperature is value=9 unit=°C
